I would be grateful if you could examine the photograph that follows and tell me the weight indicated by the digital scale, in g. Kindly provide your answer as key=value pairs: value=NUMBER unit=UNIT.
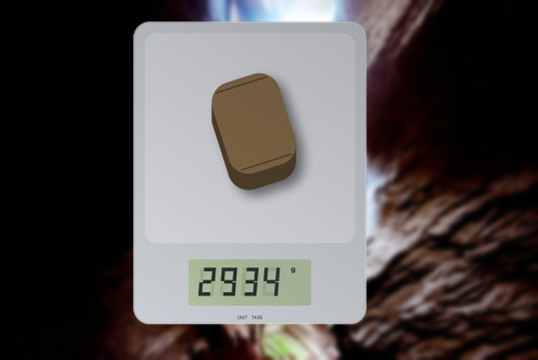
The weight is value=2934 unit=g
